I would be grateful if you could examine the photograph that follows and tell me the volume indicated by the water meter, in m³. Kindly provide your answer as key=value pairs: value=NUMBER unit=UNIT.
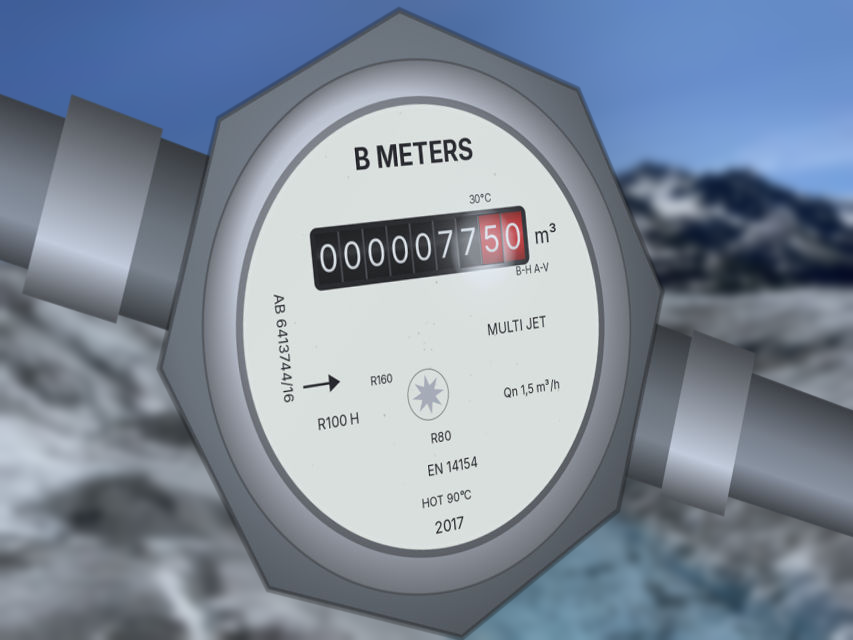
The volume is value=77.50 unit=m³
